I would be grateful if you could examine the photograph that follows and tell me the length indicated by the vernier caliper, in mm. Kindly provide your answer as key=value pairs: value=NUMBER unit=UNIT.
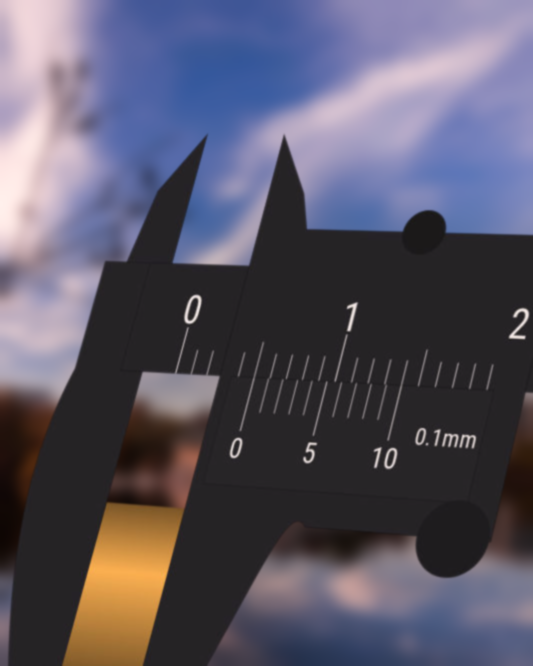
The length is value=5.0 unit=mm
